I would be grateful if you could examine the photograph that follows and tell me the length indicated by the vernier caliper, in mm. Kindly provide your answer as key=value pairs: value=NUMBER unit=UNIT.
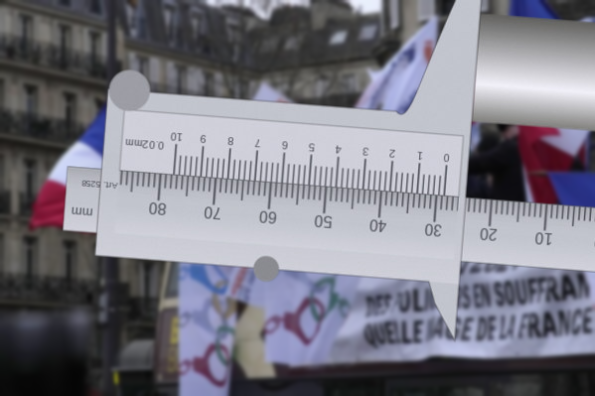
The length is value=28.6 unit=mm
